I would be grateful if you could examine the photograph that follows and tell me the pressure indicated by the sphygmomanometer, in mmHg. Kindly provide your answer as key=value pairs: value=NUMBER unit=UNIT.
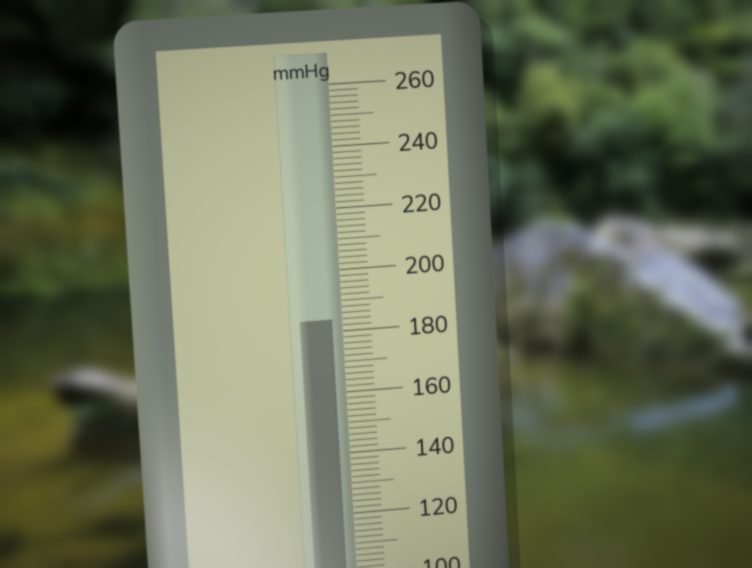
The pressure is value=184 unit=mmHg
